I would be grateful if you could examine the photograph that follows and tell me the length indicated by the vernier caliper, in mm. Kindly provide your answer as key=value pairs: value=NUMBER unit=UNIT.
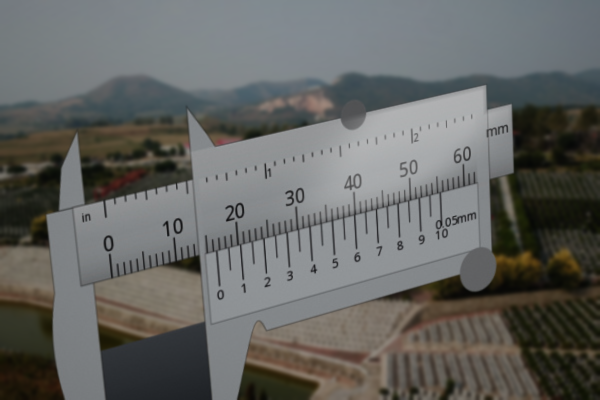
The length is value=16.5 unit=mm
